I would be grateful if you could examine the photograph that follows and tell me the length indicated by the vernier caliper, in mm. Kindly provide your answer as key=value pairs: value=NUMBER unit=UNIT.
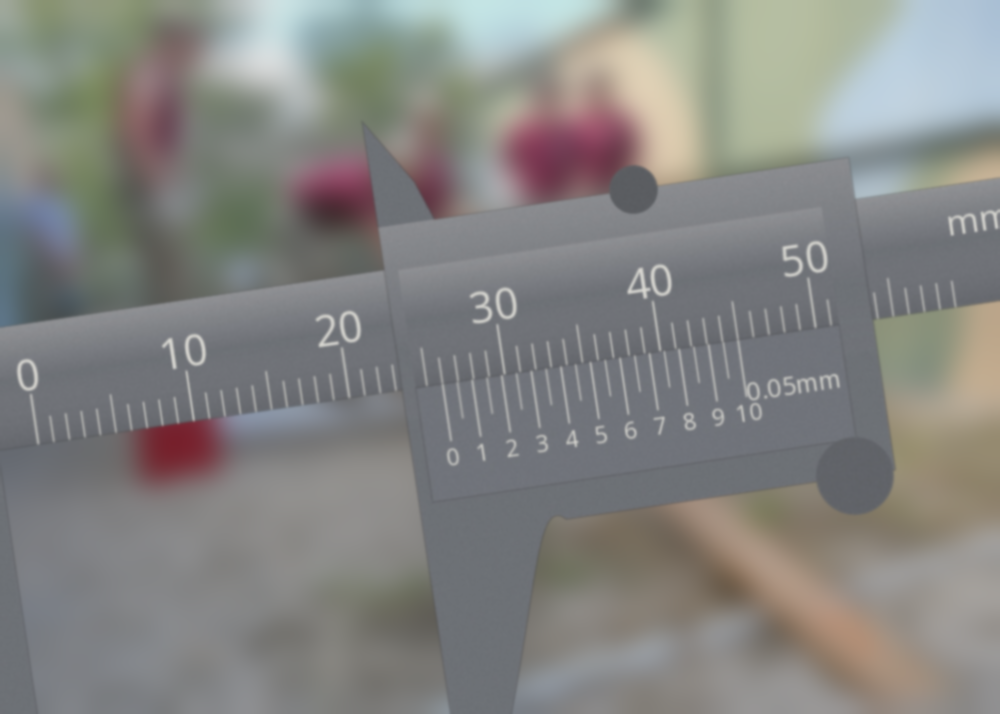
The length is value=26.0 unit=mm
